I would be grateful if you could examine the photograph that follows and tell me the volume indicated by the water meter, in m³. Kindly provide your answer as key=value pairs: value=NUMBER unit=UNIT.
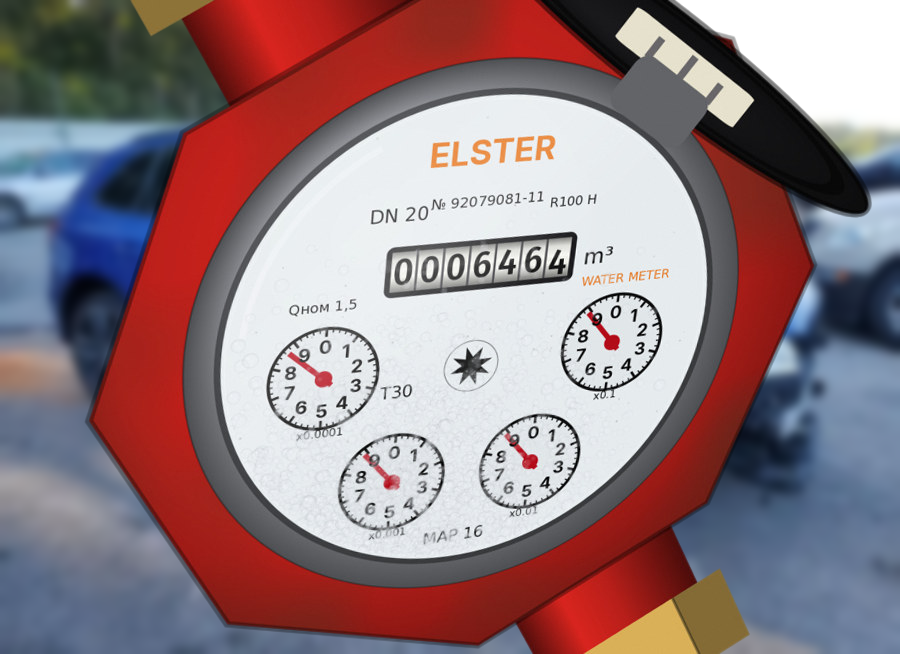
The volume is value=6463.8888 unit=m³
